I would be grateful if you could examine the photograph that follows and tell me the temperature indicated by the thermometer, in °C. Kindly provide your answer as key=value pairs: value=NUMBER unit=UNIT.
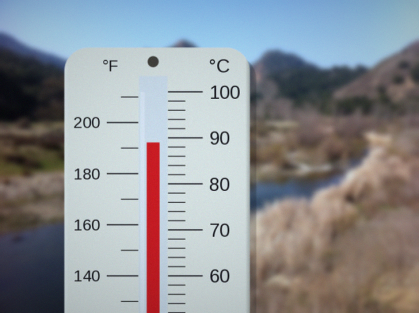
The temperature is value=89 unit=°C
